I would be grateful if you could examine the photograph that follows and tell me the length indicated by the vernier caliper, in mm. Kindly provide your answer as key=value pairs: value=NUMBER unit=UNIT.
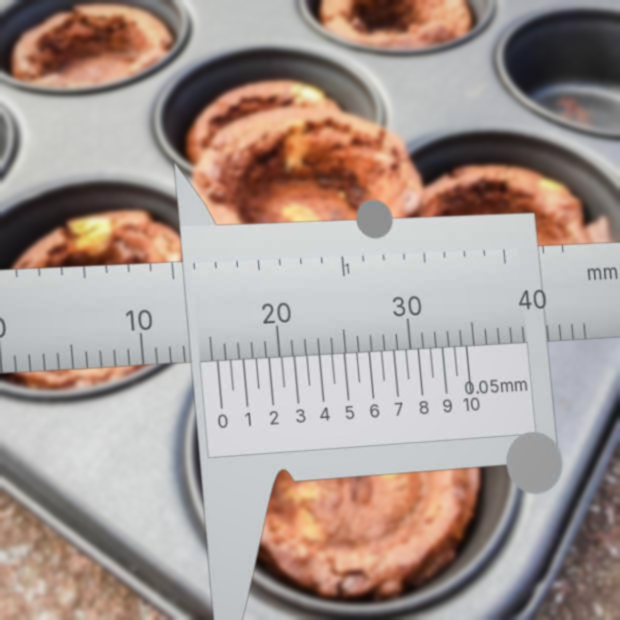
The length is value=15.4 unit=mm
